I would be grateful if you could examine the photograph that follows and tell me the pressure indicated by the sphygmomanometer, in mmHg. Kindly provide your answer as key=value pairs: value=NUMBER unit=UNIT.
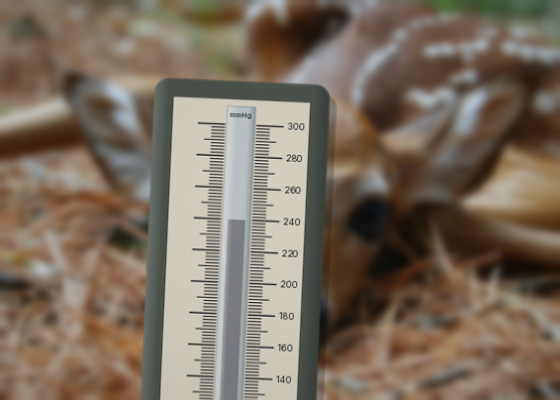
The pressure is value=240 unit=mmHg
